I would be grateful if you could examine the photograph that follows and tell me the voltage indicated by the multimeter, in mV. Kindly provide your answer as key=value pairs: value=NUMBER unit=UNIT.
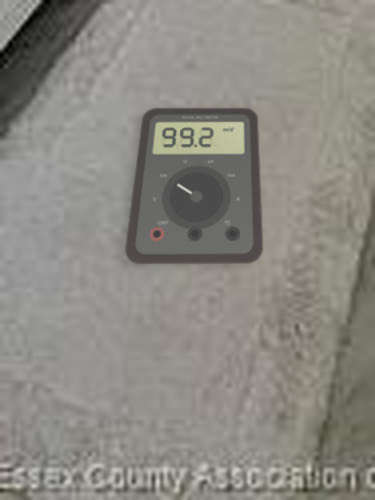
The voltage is value=99.2 unit=mV
